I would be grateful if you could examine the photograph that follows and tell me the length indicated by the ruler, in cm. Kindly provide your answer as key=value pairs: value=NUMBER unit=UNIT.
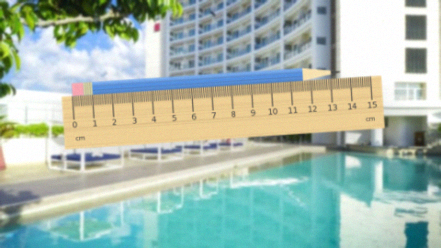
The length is value=13.5 unit=cm
